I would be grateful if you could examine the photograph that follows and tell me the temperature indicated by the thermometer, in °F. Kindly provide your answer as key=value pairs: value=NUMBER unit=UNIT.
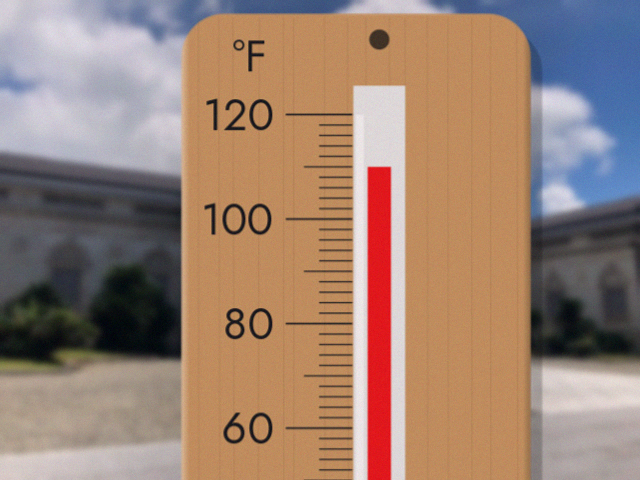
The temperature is value=110 unit=°F
